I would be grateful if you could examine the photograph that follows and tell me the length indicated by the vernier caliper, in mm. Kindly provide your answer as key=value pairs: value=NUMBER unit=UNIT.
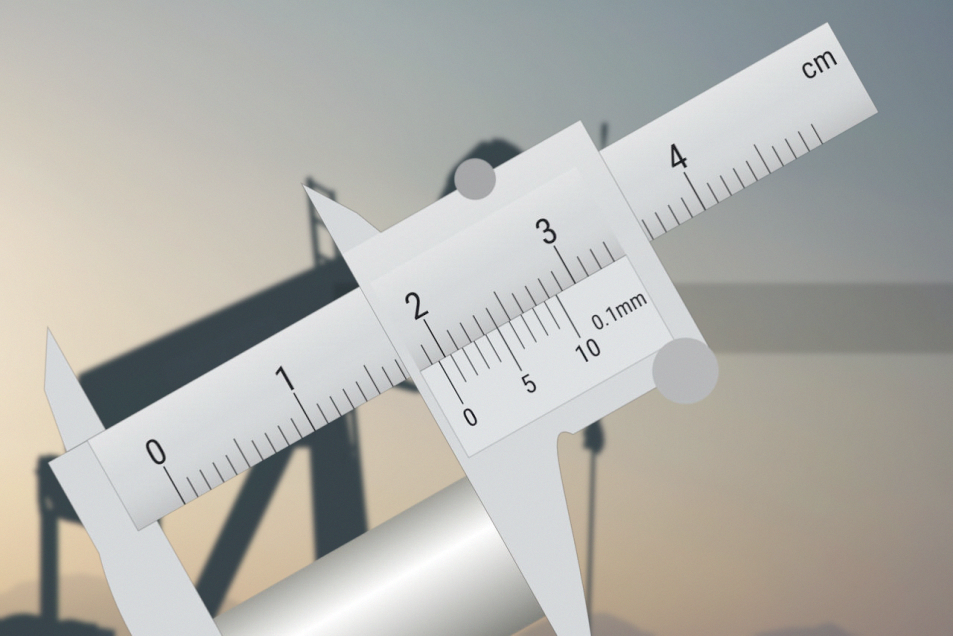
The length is value=19.5 unit=mm
